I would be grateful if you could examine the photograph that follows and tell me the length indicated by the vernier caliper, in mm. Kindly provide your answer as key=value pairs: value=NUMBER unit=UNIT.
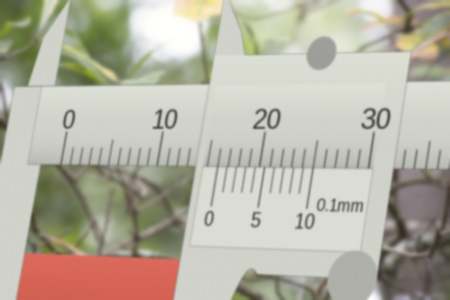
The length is value=16.0 unit=mm
